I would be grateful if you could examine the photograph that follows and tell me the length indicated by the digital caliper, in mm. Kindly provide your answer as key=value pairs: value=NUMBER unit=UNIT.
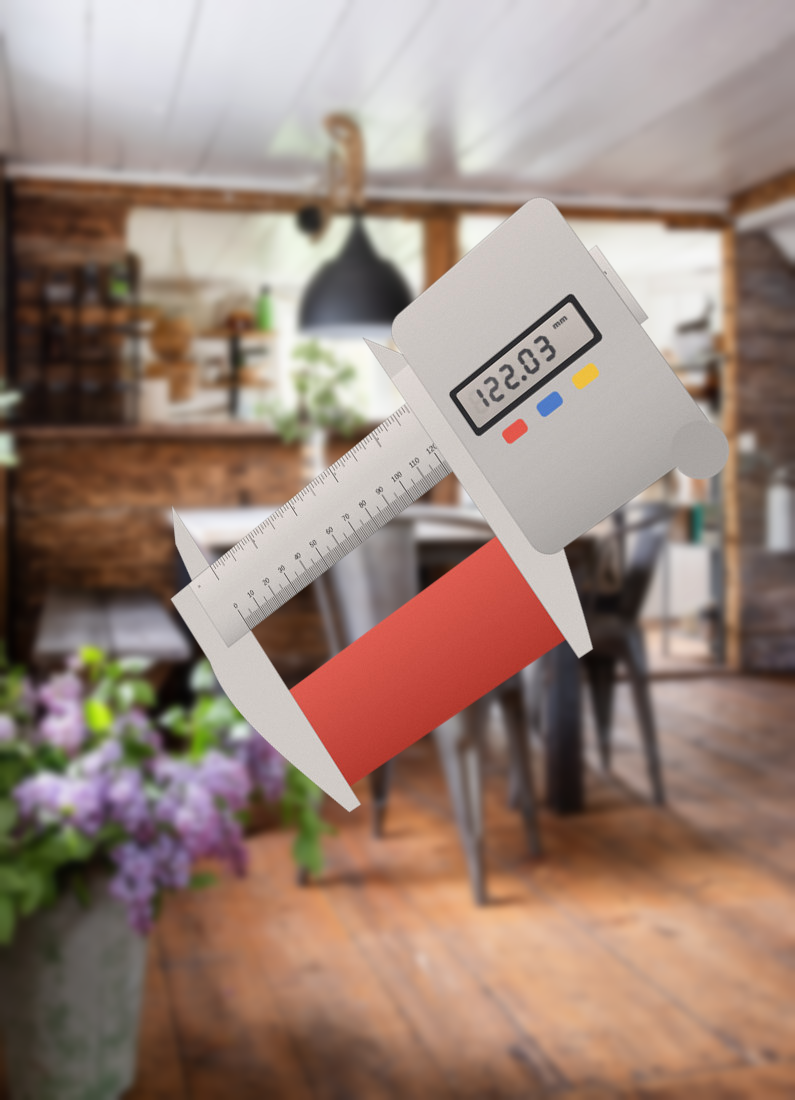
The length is value=122.03 unit=mm
